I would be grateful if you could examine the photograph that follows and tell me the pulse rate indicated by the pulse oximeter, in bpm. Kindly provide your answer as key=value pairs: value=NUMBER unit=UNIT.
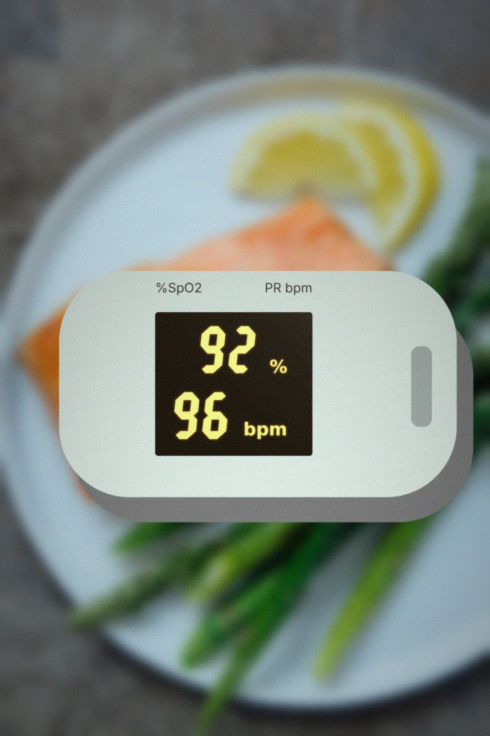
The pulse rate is value=96 unit=bpm
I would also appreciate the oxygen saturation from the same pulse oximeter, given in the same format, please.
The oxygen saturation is value=92 unit=%
